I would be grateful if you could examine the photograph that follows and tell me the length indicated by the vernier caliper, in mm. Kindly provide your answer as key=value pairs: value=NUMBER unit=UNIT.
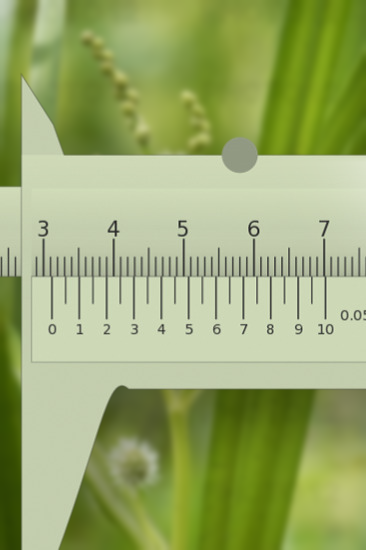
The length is value=31.2 unit=mm
